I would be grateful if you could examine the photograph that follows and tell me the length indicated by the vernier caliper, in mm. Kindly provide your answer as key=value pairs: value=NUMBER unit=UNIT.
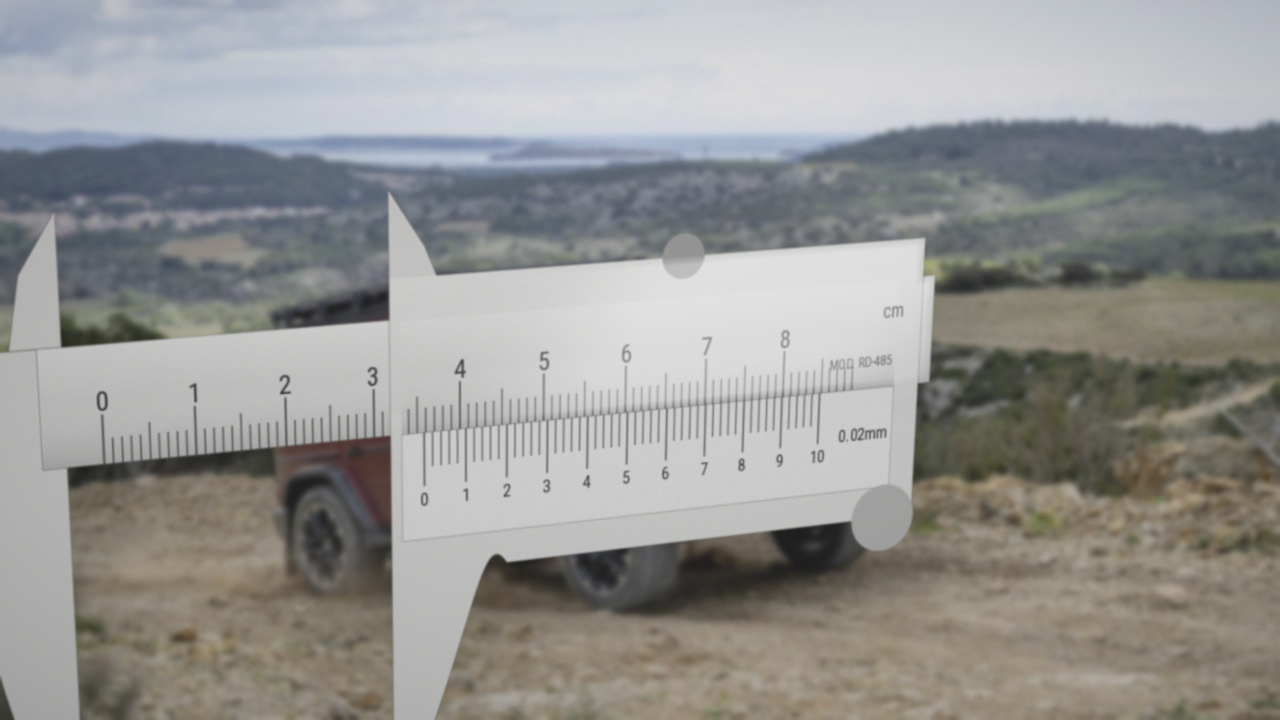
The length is value=35.8 unit=mm
